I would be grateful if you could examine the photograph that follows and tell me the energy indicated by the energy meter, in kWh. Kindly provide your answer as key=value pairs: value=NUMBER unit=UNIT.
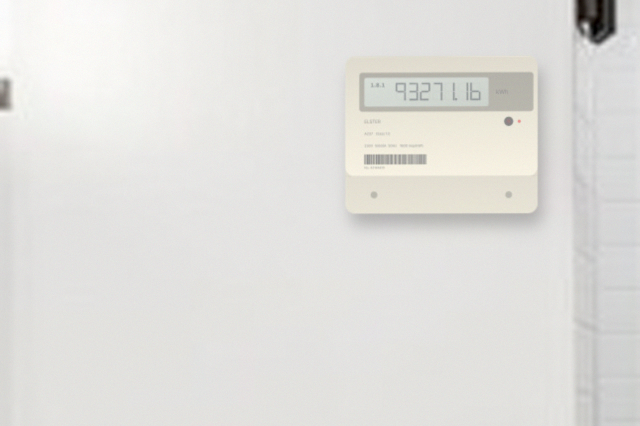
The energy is value=93271.16 unit=kWh
